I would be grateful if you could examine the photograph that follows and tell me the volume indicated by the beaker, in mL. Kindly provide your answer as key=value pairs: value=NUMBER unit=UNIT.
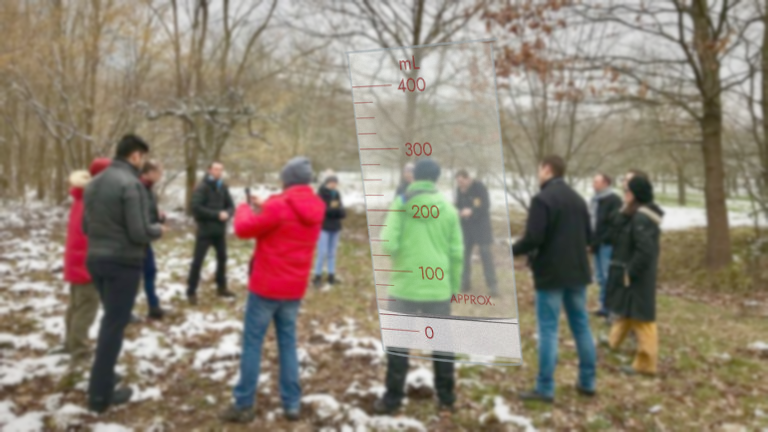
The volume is value=25 unit=mL
